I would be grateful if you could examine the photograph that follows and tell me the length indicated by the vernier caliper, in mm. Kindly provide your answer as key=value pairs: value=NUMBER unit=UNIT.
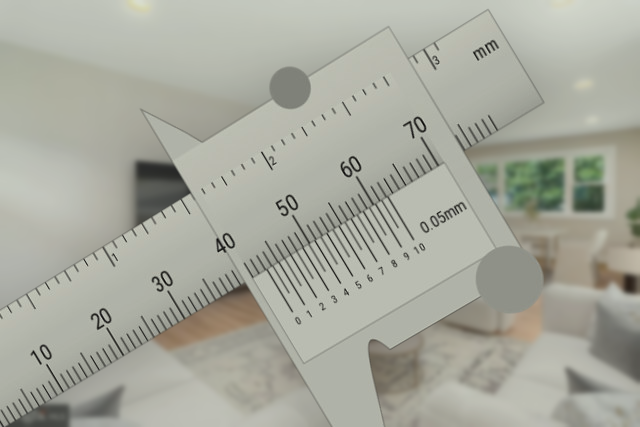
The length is value=43.2 unit=mm
